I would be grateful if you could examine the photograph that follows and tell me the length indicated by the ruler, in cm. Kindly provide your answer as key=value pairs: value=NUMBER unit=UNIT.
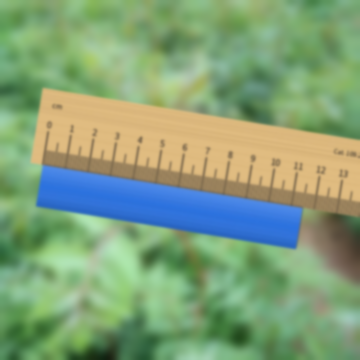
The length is value=11.5 unit=cm
